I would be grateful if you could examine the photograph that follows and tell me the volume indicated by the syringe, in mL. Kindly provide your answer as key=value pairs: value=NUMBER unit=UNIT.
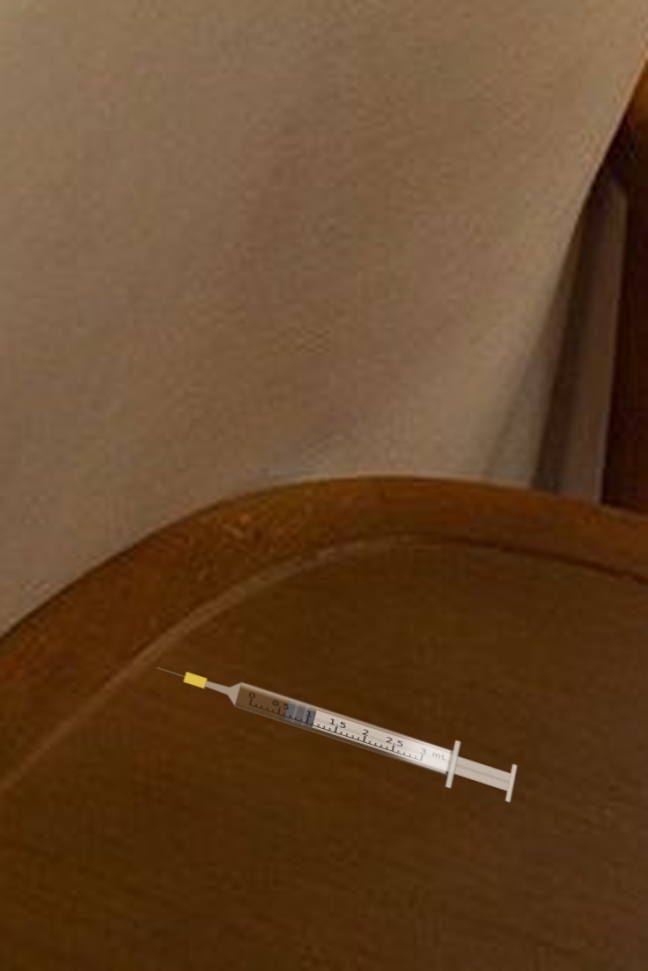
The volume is value=0.6 unit=mL
